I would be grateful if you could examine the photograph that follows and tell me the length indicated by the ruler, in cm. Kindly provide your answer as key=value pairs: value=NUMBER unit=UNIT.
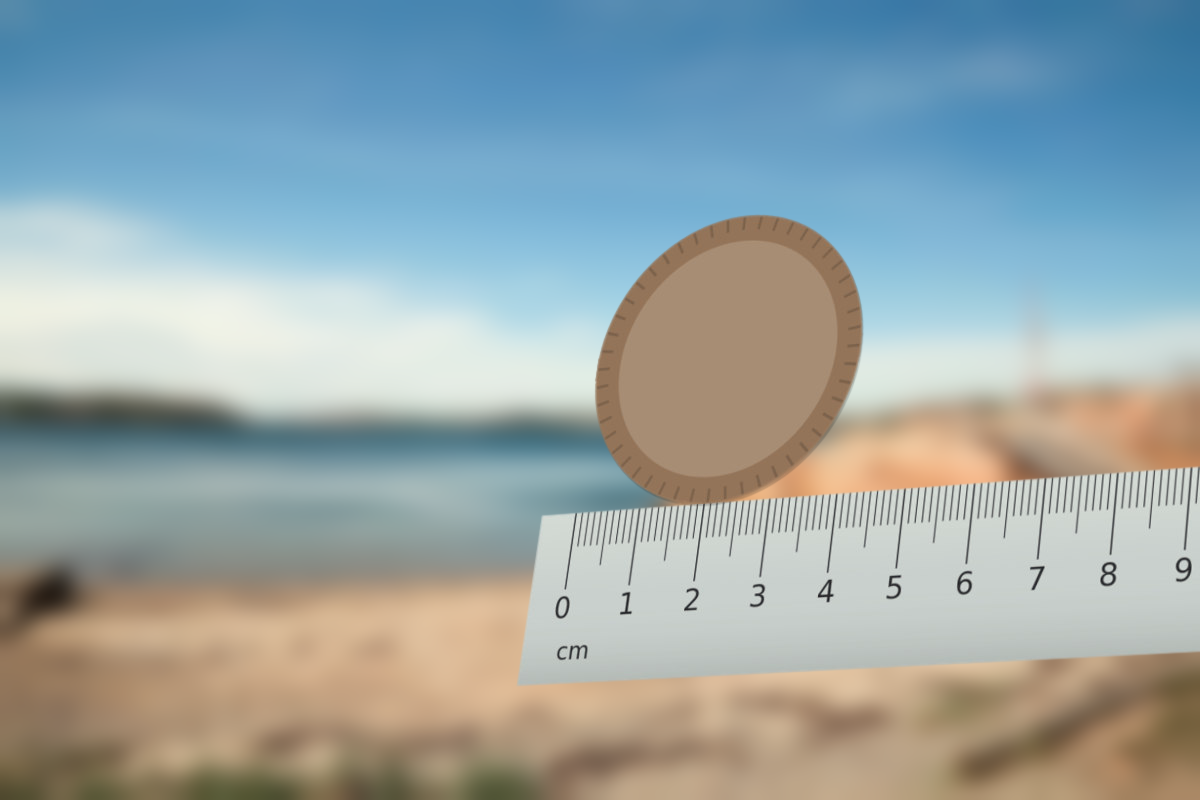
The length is value=4.1 unit=cm
